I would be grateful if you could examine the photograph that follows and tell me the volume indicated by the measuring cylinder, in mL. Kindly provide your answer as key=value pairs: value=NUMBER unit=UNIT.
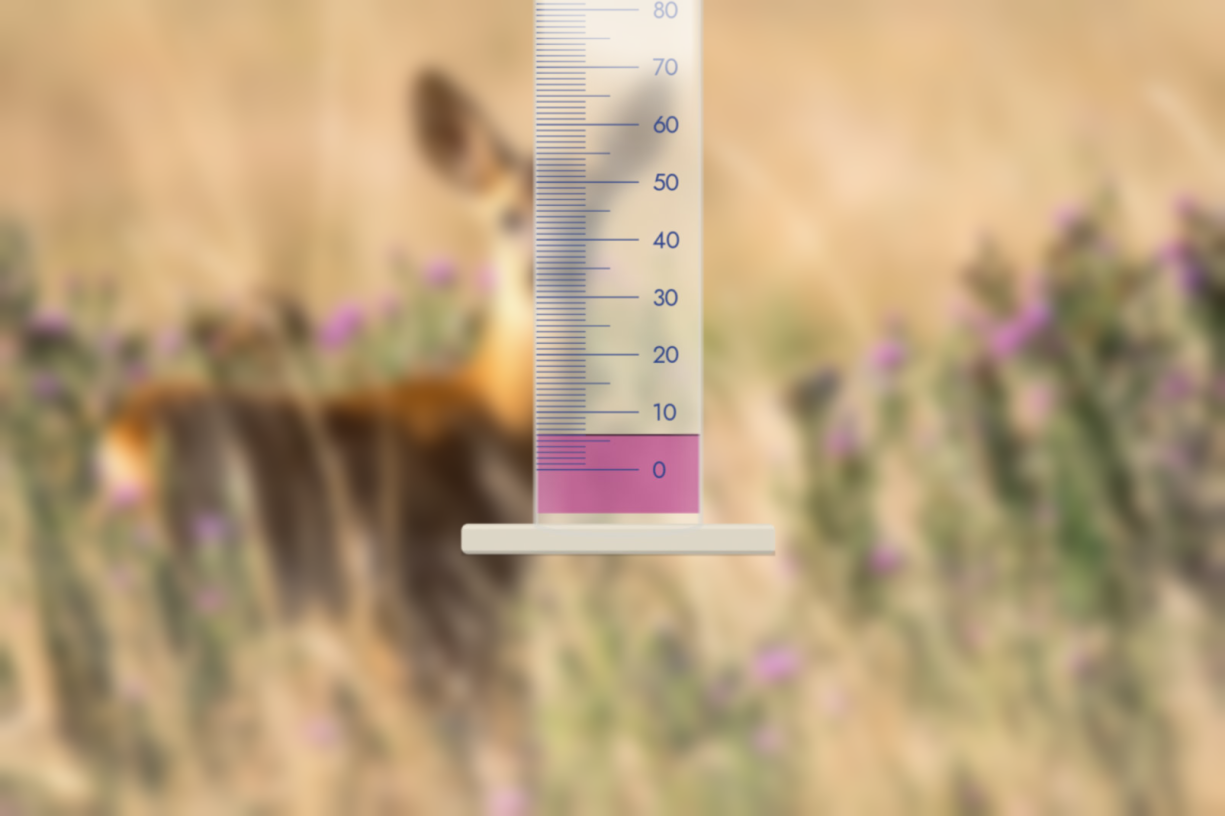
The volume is value=6 unit=mL
